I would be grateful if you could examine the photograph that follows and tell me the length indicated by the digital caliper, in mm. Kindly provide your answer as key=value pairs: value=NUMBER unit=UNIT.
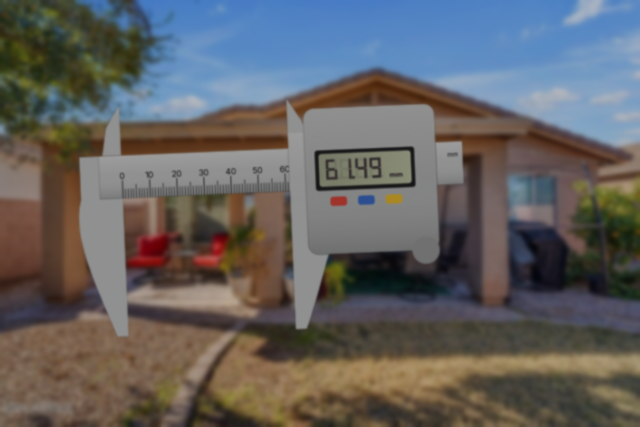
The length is value=61.49 unit=mm
